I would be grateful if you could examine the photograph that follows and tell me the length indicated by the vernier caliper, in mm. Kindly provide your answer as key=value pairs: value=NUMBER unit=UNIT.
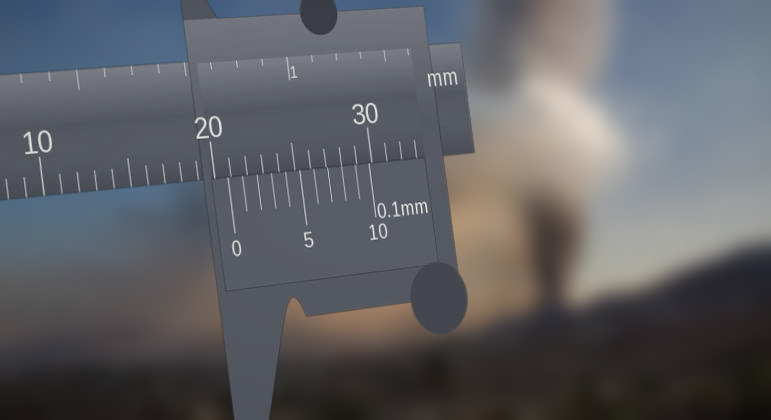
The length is value=20.8 unit=mm
